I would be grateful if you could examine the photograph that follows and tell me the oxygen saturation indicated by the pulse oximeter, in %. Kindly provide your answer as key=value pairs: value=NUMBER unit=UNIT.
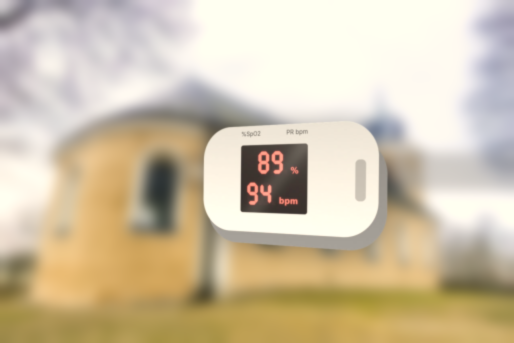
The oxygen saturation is value=89 unit=%
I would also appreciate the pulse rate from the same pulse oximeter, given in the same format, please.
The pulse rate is value=94 unit=bpm
